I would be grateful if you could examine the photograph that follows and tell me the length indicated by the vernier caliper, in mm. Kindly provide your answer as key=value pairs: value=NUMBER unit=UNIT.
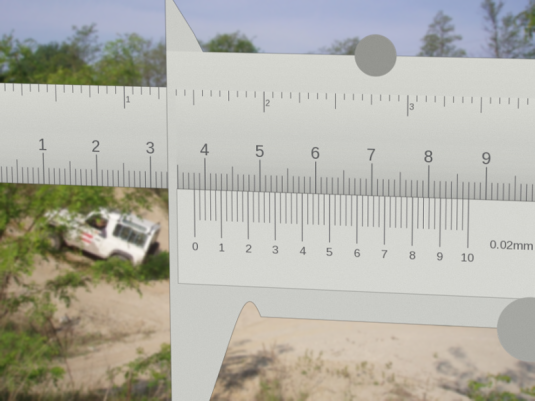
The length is value=38.0 unit=mm
